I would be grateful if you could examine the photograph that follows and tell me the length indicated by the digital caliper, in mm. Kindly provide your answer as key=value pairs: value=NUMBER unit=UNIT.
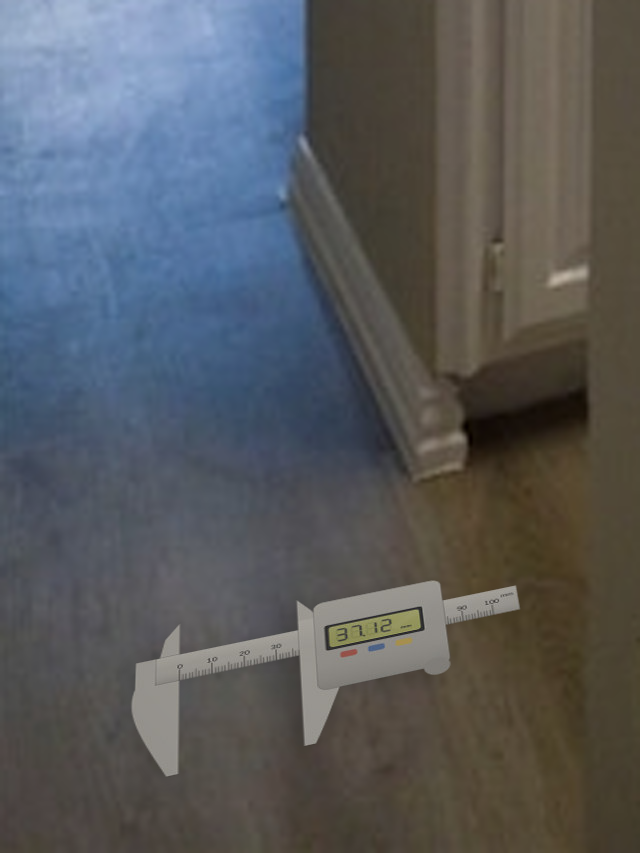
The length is value=37.12 unit=mm
